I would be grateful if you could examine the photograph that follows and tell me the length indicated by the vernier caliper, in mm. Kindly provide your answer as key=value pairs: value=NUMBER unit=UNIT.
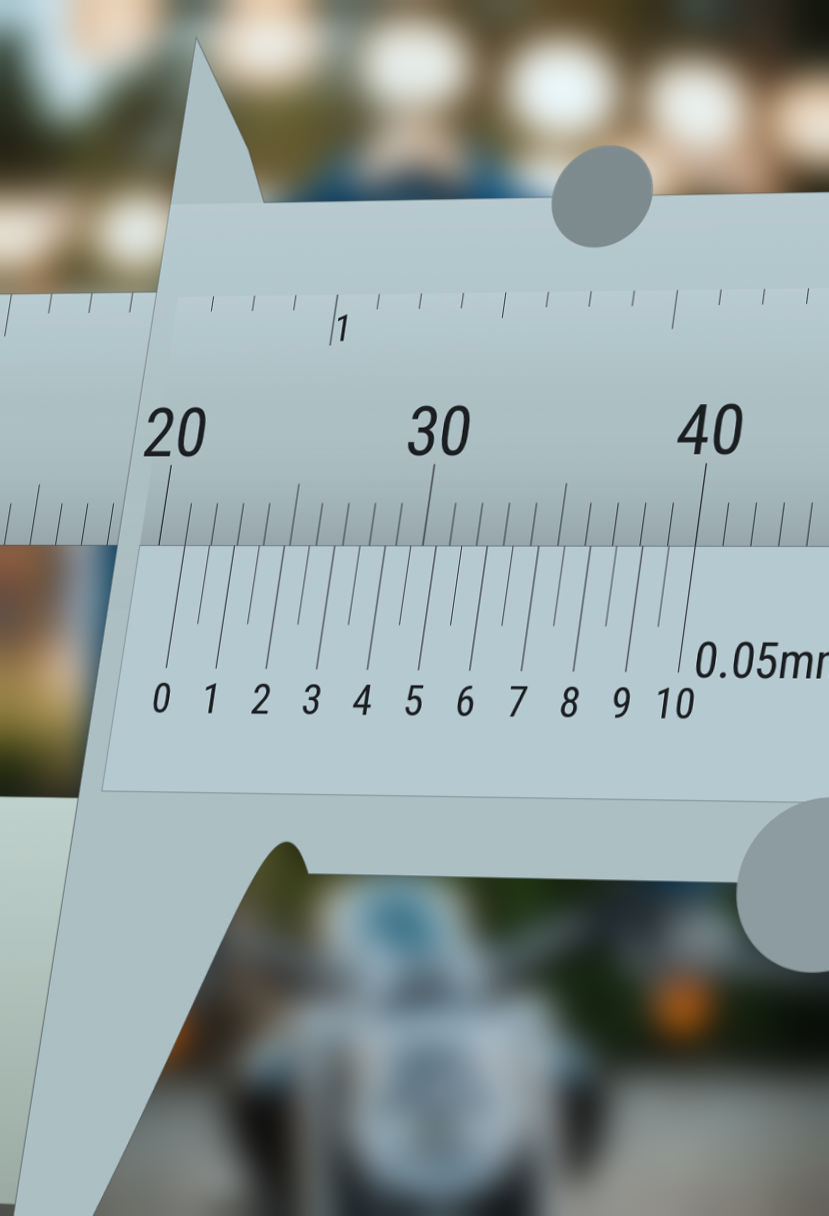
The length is value=21.00 unit=mm
